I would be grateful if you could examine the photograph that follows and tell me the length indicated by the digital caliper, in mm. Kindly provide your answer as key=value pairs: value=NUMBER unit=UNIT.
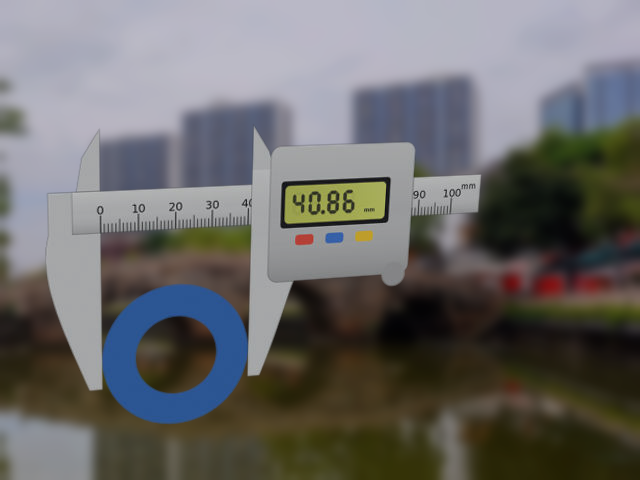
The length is value=40.86 unit=mm
